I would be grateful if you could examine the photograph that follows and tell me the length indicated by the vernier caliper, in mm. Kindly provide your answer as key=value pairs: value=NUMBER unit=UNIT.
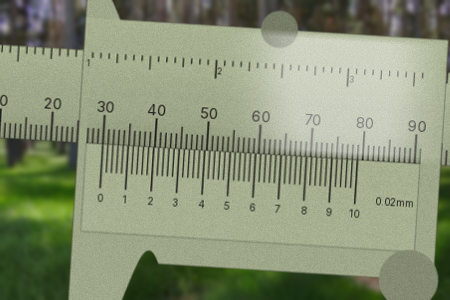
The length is value=30.0 unit=mm
